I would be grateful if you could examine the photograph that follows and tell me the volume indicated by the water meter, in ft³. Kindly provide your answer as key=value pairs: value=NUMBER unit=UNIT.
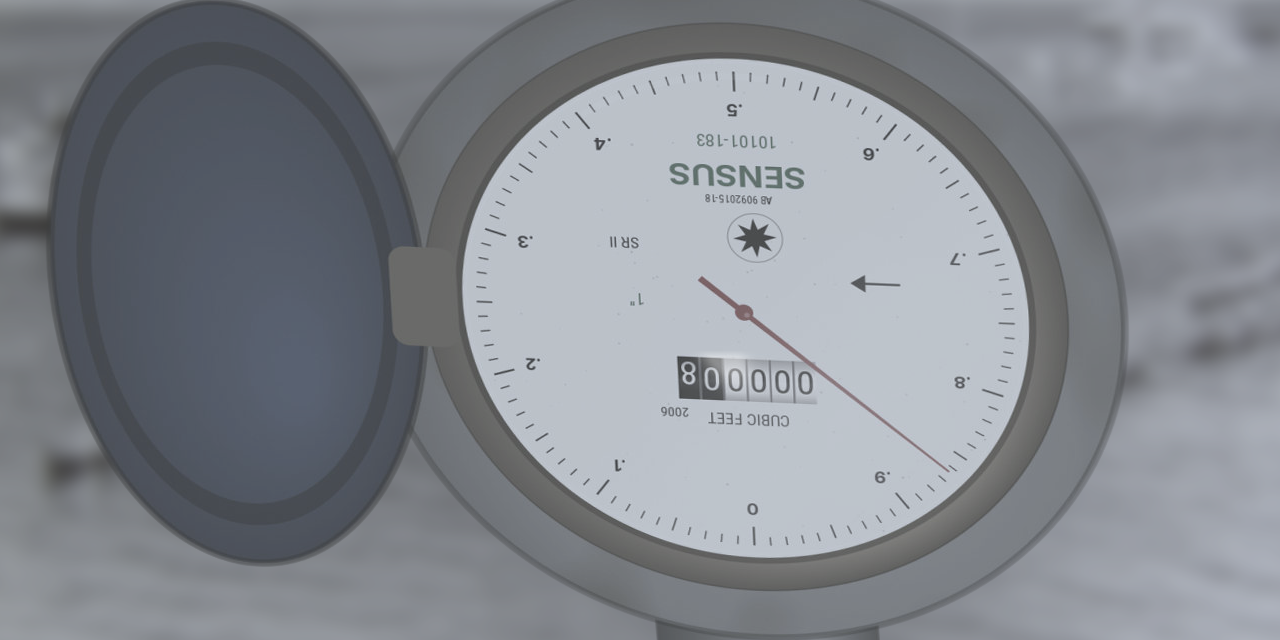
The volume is value=7.86 unit=ft³
